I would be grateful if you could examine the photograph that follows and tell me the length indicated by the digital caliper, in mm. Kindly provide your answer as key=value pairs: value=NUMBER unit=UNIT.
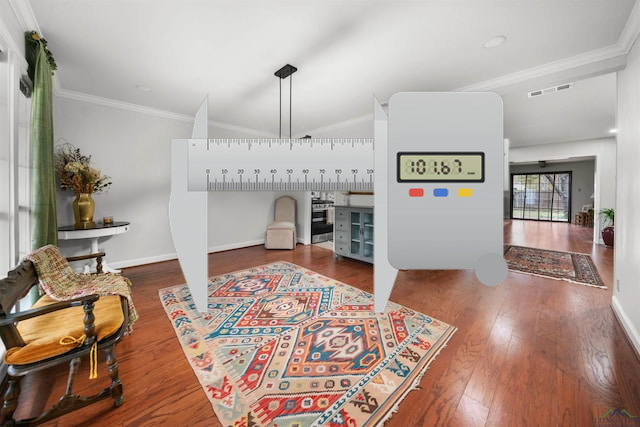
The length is value=101.67 unit=mm
